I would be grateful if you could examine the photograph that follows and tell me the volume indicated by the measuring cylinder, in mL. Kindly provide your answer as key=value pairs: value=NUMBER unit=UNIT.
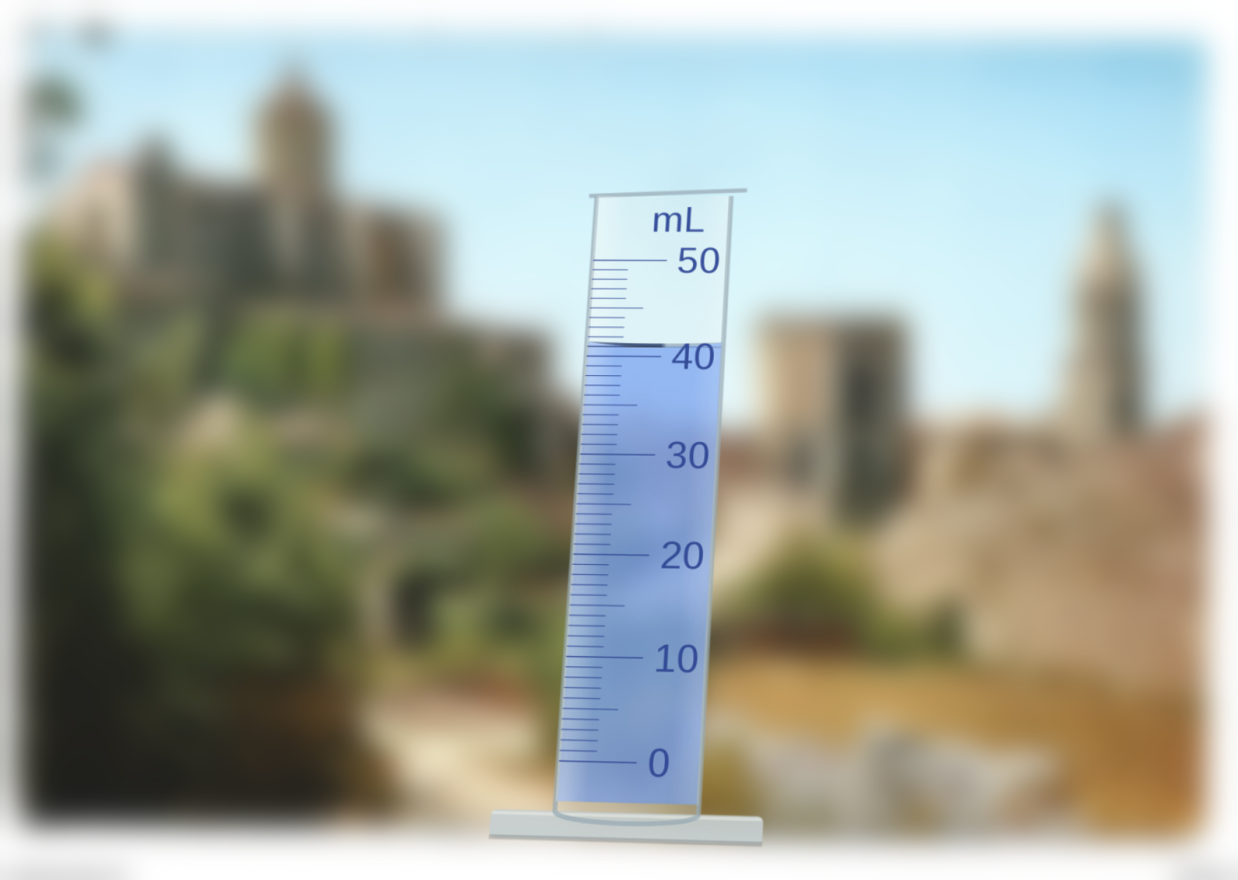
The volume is value=41 unit=mL
